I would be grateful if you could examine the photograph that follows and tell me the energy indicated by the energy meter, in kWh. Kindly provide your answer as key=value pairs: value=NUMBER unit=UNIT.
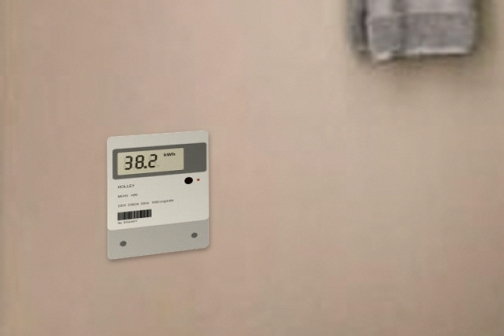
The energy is value=38.2 unit=kWh
